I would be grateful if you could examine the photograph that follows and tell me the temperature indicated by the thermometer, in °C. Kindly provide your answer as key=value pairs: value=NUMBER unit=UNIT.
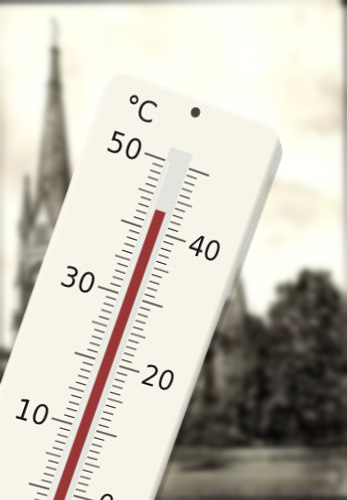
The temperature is value=43 unit=°C
